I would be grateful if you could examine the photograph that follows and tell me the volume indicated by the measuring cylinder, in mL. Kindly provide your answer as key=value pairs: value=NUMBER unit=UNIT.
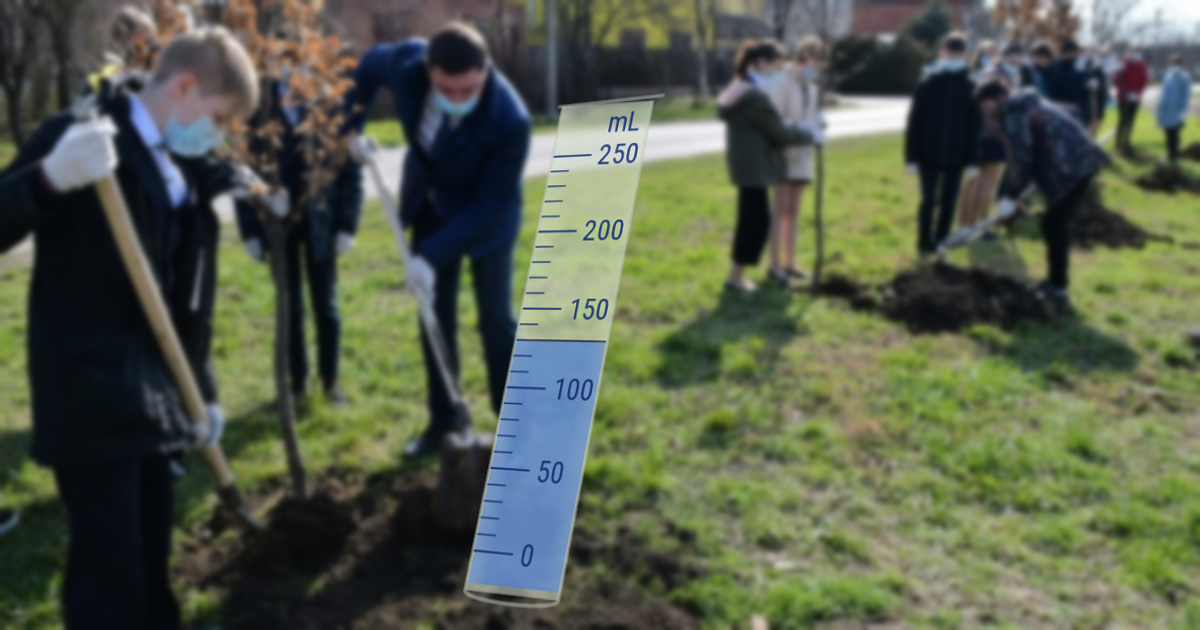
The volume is value=130 unit=mL
